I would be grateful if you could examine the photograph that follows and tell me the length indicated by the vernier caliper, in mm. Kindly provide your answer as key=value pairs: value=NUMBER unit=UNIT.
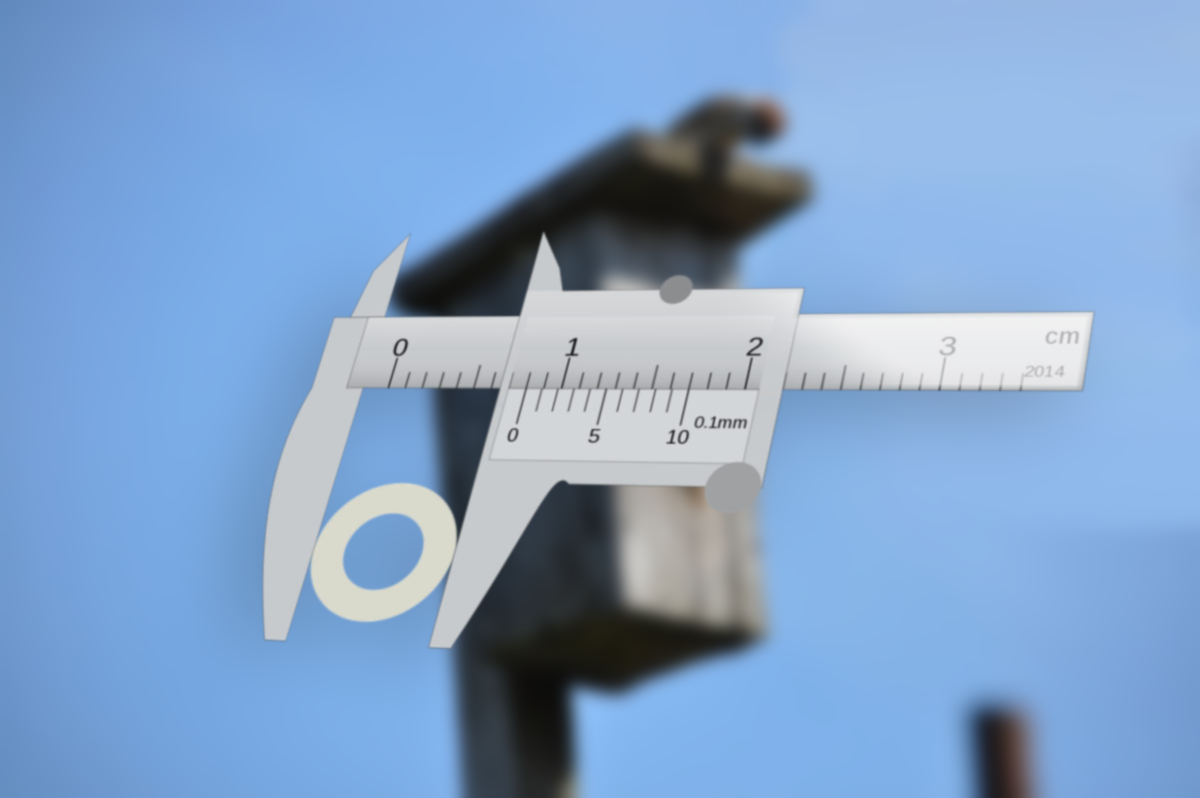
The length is value=8.0 unit=mm
